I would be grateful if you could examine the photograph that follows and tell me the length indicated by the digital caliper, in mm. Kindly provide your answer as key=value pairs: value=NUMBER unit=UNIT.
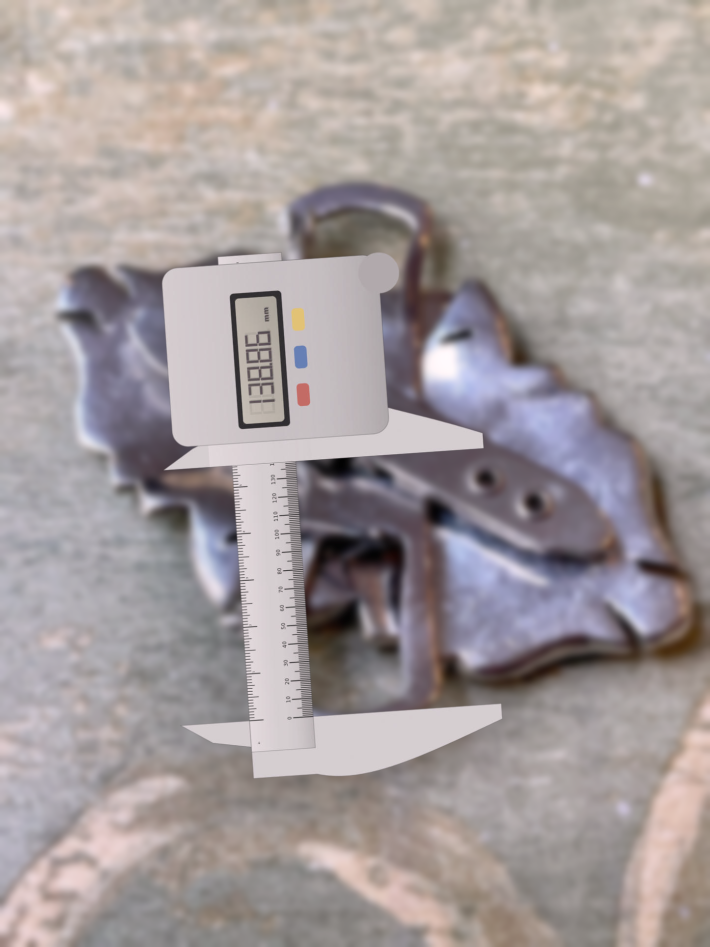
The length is value=138.86 unit=mm
